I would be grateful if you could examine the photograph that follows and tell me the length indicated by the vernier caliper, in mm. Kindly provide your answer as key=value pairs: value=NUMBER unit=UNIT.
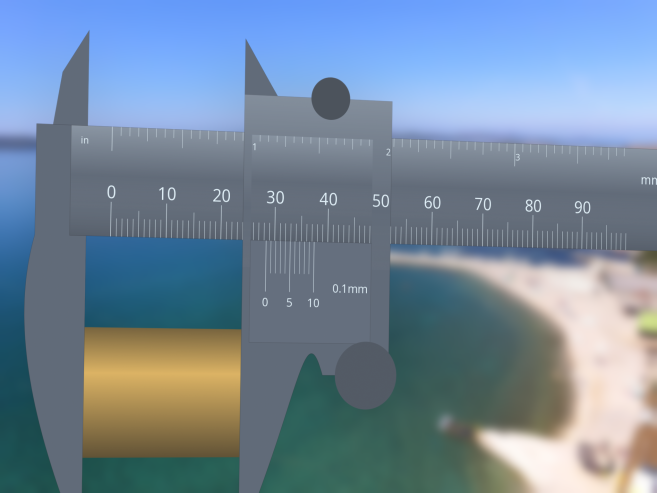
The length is value=28.4 unit=mm
